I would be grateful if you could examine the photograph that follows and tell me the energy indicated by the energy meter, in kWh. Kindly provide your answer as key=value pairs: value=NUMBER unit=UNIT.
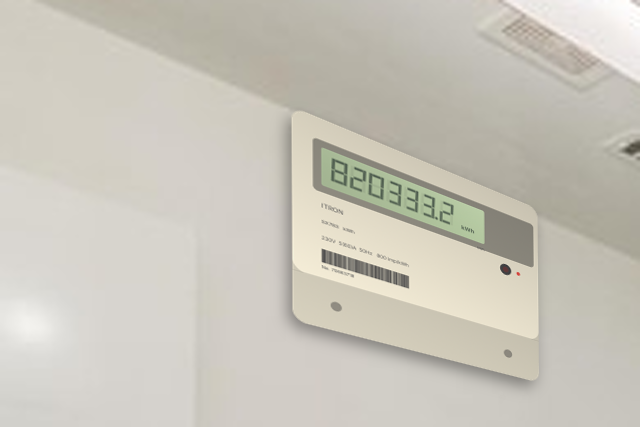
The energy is value=820333.2 unit=kWh
